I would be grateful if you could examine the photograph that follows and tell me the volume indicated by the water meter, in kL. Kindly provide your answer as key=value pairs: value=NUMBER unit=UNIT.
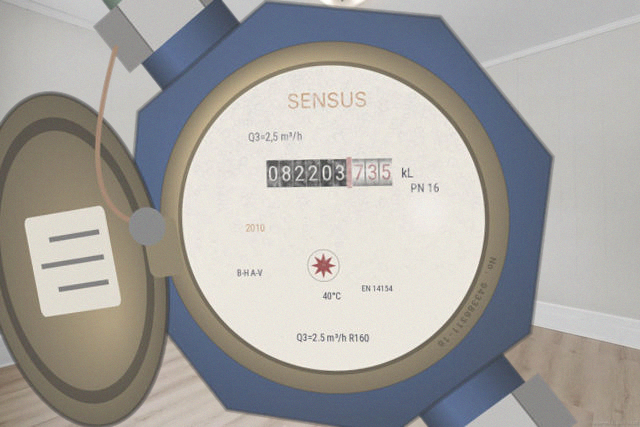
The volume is value=82203.735 unit=kL
